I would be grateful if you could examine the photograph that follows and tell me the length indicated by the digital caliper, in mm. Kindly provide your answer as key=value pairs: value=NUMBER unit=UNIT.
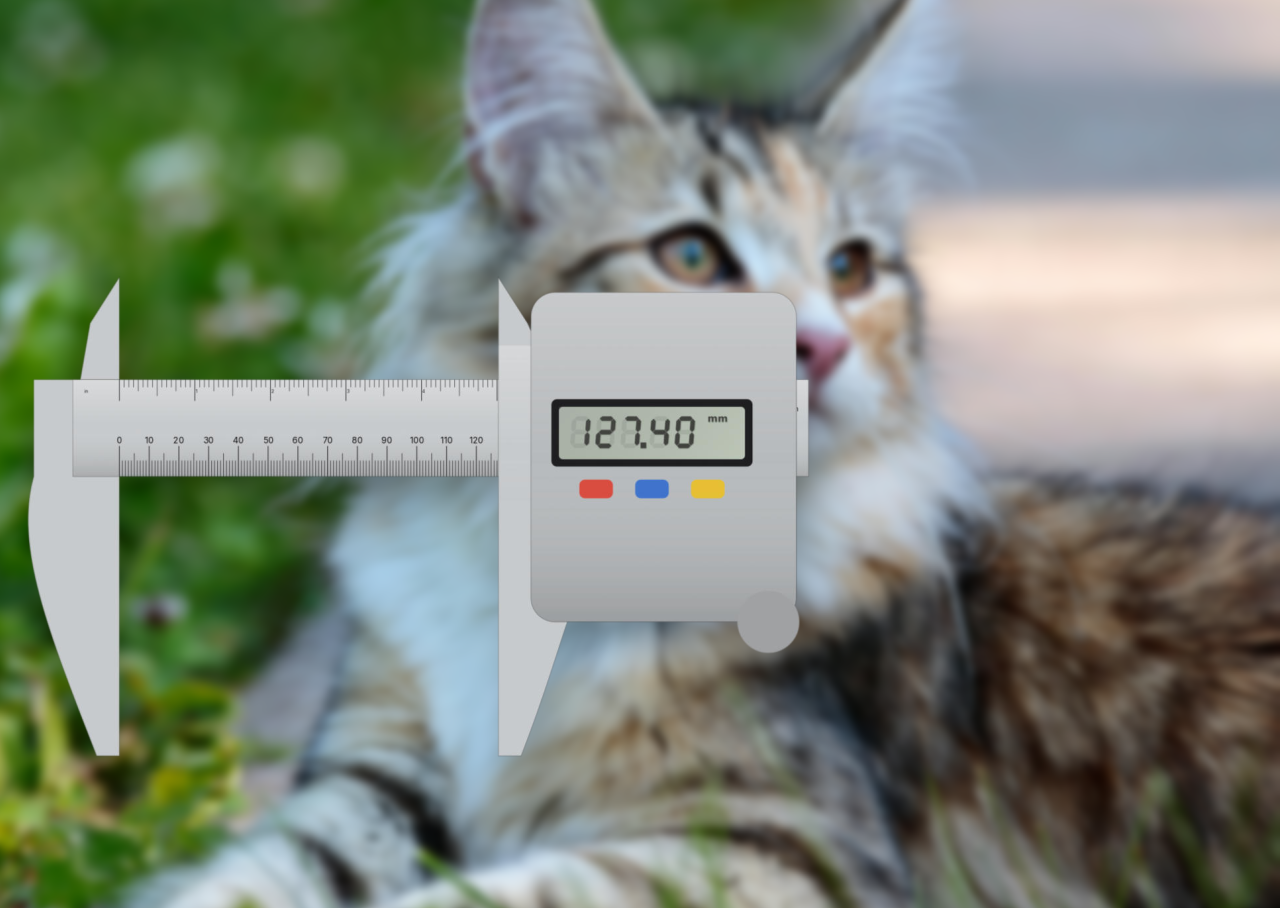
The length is value=127.40 unit=mm
